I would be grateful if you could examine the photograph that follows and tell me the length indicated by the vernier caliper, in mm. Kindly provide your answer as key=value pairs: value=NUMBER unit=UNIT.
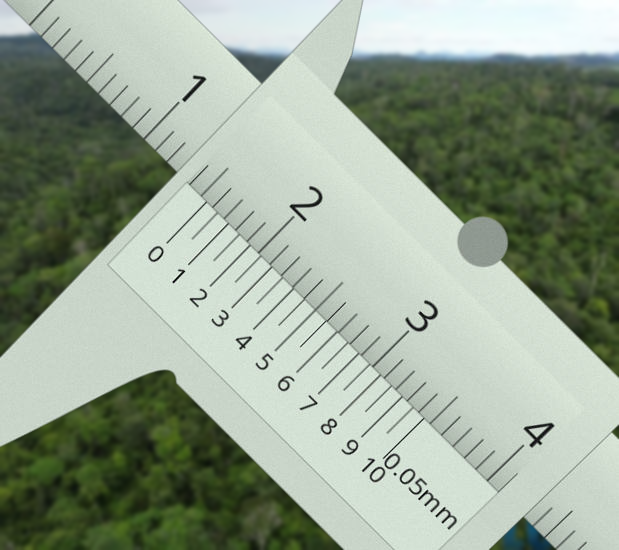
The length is value=15.5 unit=mm
